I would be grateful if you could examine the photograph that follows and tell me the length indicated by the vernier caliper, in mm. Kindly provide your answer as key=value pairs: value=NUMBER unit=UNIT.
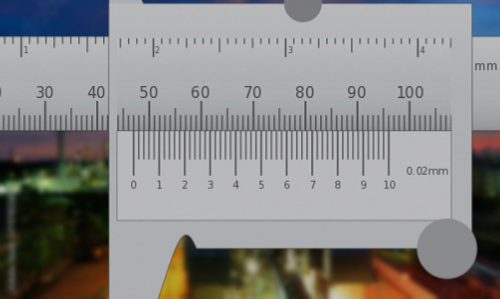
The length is value=47.0 unit=mm
